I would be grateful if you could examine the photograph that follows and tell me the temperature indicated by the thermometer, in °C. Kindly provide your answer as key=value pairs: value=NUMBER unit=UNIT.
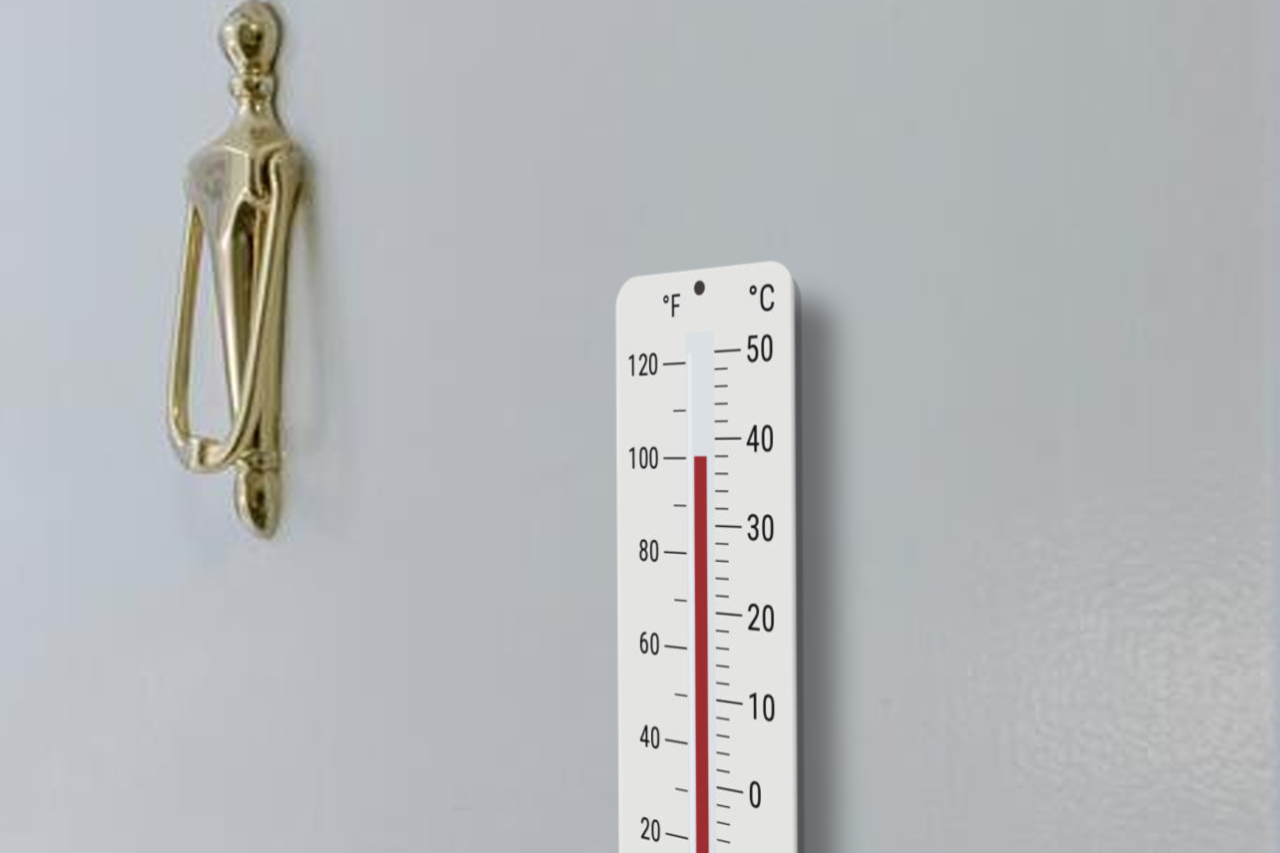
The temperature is value=38 unit=°C
